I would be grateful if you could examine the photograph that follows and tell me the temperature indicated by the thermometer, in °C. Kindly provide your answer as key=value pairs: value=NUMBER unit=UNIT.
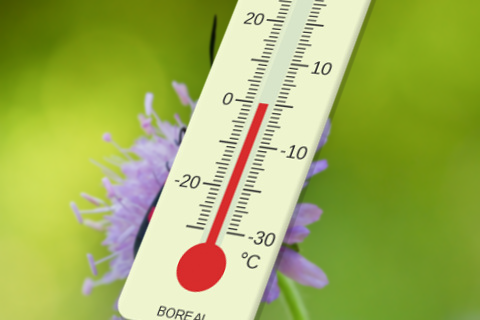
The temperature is value=0 unit=°C
